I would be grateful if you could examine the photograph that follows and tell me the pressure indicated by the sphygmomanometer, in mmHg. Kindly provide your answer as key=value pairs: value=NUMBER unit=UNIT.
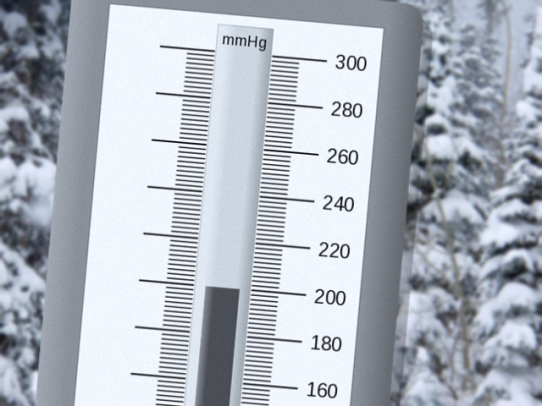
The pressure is value=200 unit=mmHg
